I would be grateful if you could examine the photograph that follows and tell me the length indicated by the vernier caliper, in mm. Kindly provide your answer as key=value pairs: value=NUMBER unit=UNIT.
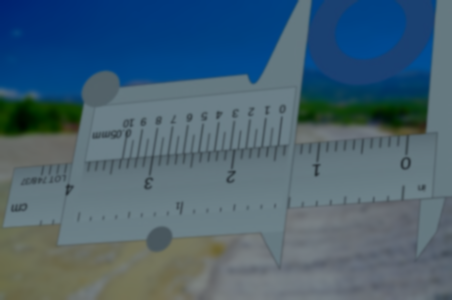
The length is value=14.8 unit=mm
